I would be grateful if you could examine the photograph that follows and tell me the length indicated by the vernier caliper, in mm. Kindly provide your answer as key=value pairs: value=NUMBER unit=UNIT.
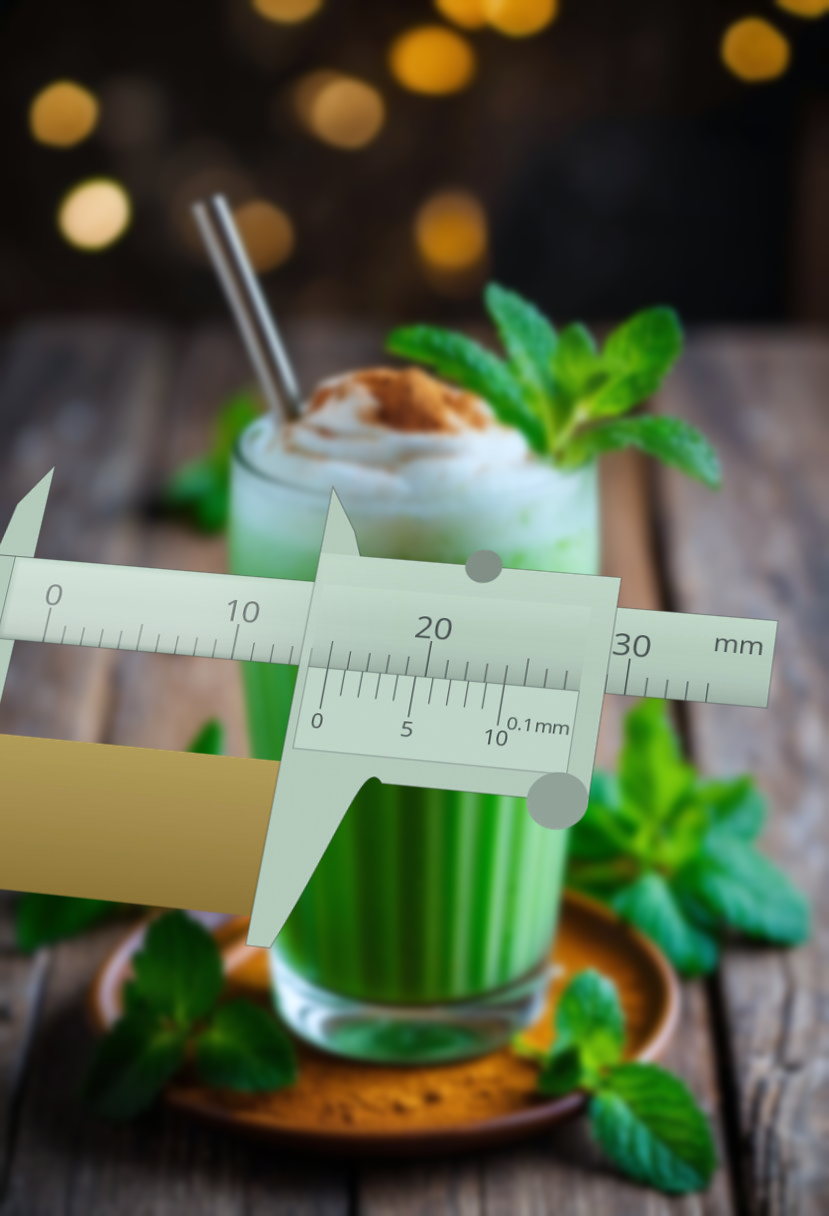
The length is value=15.0 unit=mm
